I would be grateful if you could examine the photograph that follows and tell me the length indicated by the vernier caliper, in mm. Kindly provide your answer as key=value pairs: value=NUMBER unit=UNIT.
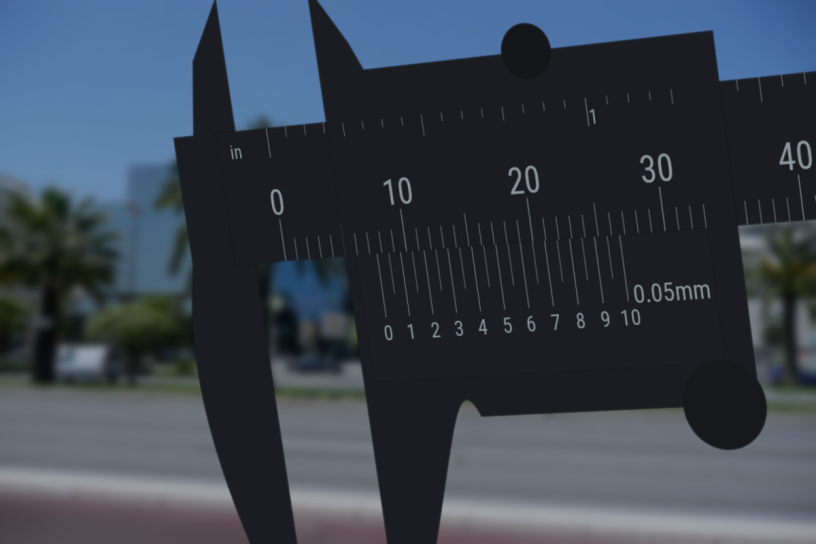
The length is value=7.6 unit=mm
